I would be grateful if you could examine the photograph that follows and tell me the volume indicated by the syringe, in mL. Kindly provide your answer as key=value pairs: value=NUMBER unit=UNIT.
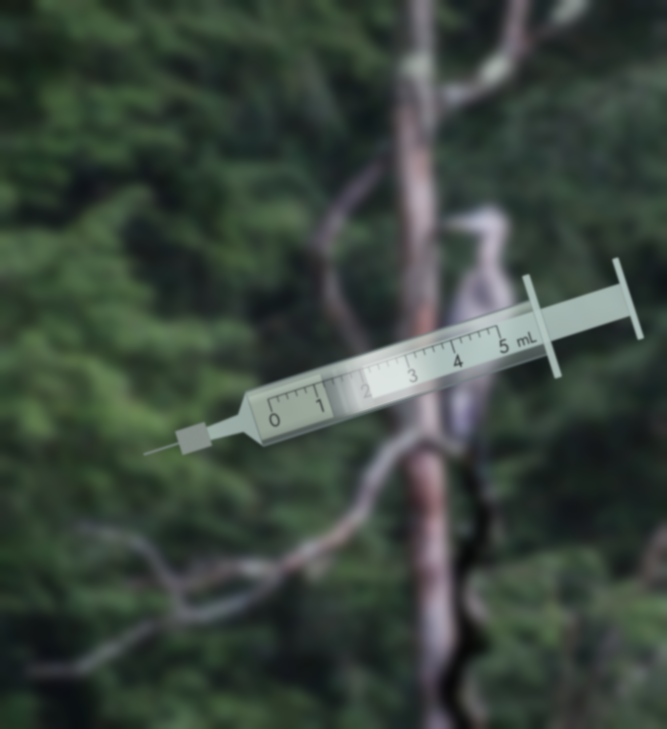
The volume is value=1.2 unit=mL
